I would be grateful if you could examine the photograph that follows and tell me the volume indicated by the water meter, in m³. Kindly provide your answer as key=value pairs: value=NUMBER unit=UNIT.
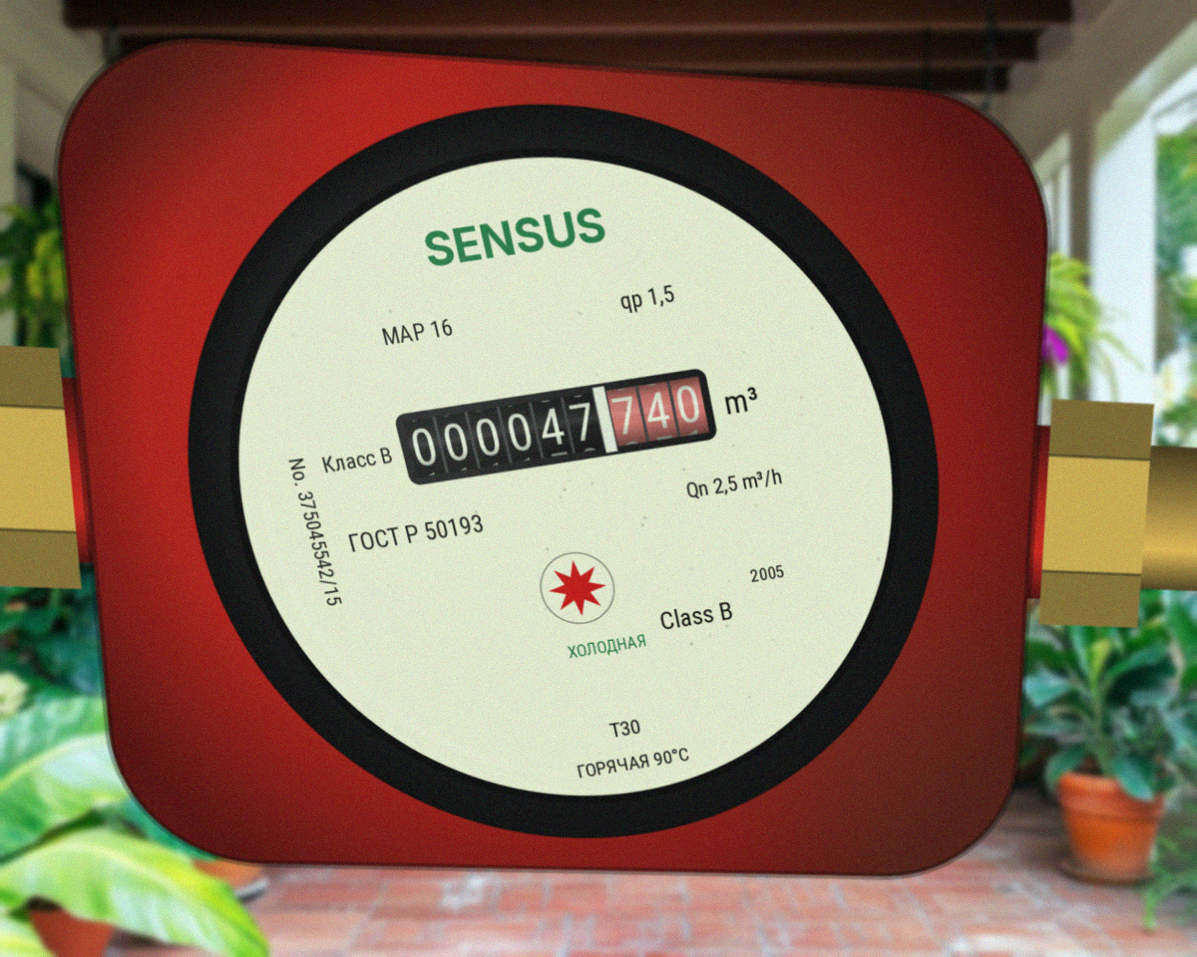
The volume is value=47.740 unit=m³
